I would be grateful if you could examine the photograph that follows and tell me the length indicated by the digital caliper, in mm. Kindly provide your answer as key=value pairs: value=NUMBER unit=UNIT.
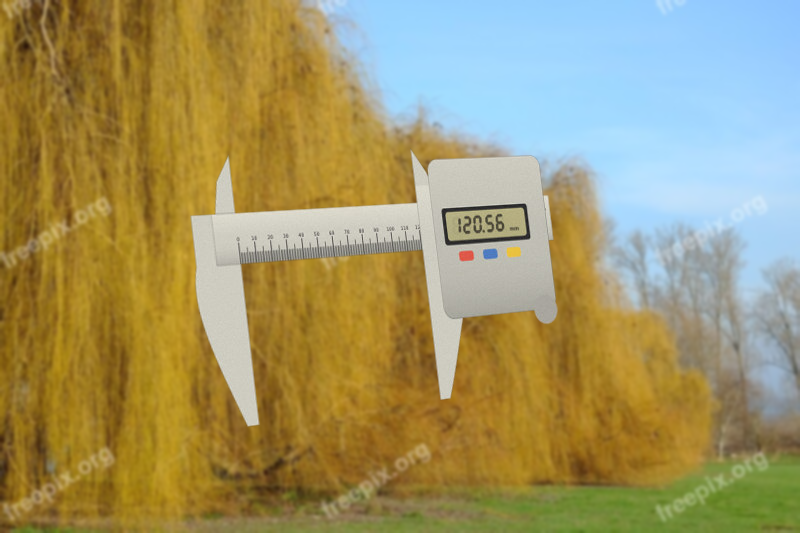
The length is value=120.56 unit=mm
